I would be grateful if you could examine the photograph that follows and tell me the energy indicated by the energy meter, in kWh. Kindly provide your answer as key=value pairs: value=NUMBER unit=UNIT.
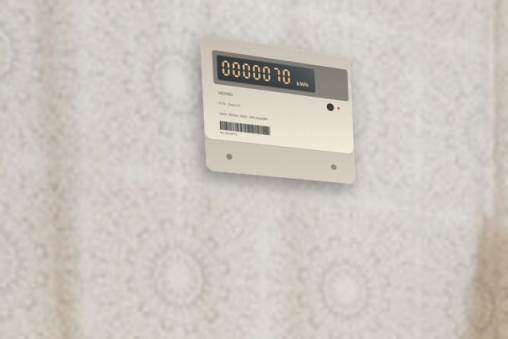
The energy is value=70 unit=kWh
